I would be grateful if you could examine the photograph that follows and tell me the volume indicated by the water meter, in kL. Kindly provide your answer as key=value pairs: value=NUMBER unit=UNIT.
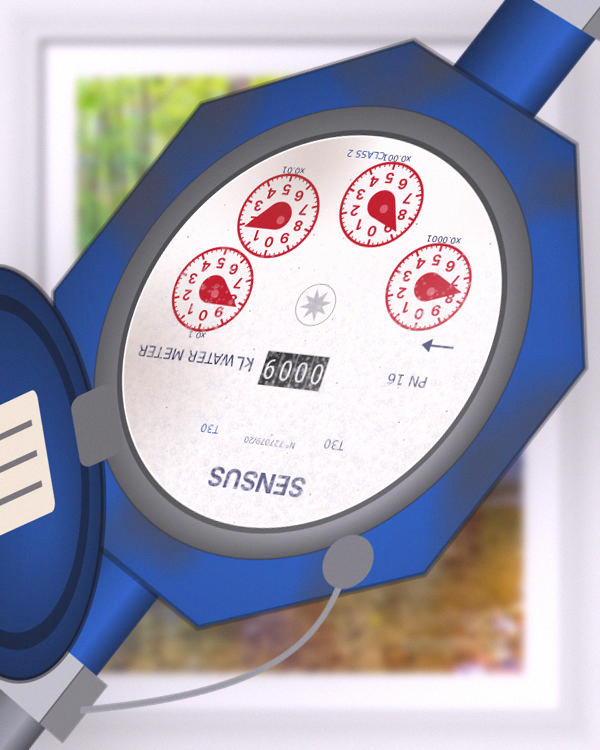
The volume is value=9.8187 unit=kL
